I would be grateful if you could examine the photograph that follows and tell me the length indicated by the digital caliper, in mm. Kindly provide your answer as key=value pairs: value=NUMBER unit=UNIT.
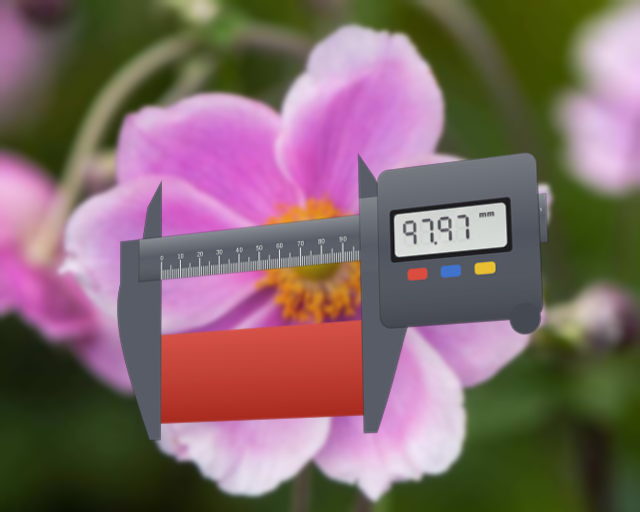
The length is value=97.97 unit=mm
